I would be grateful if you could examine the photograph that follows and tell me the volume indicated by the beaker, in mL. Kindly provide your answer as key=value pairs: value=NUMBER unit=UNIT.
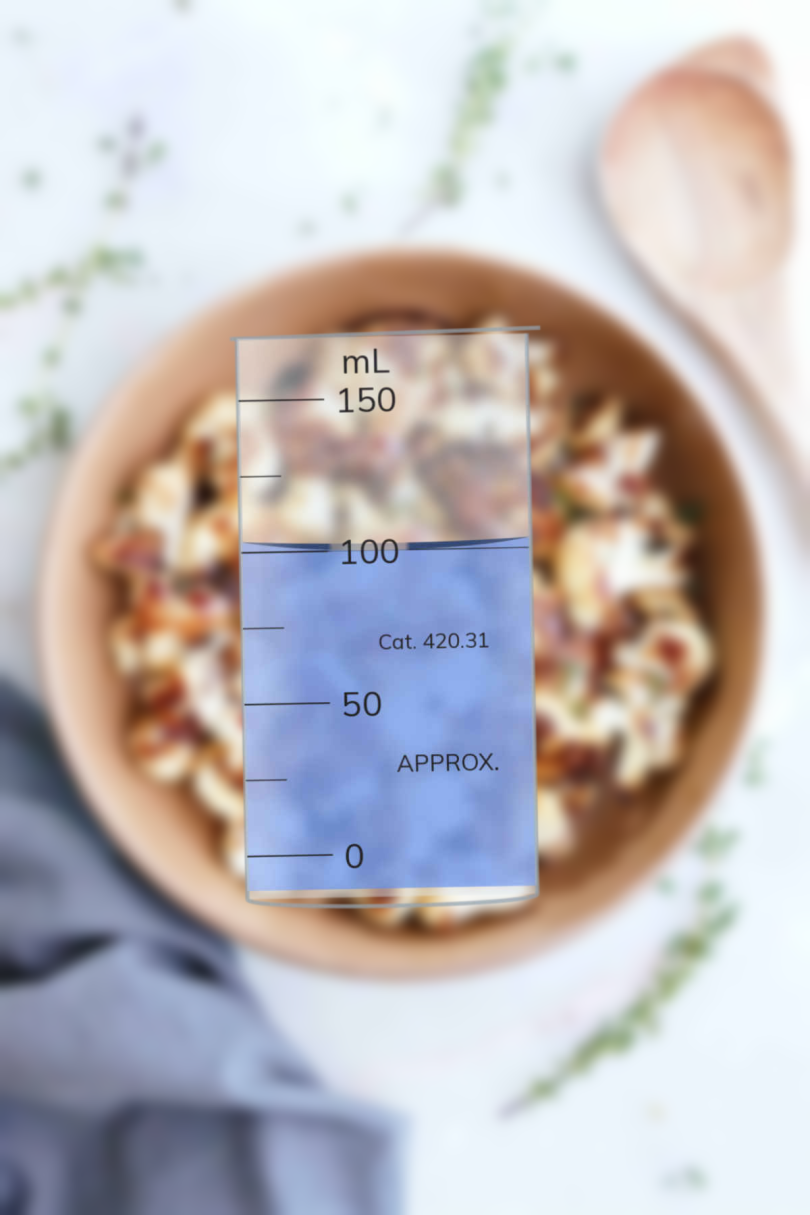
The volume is value=100 unit=mL
